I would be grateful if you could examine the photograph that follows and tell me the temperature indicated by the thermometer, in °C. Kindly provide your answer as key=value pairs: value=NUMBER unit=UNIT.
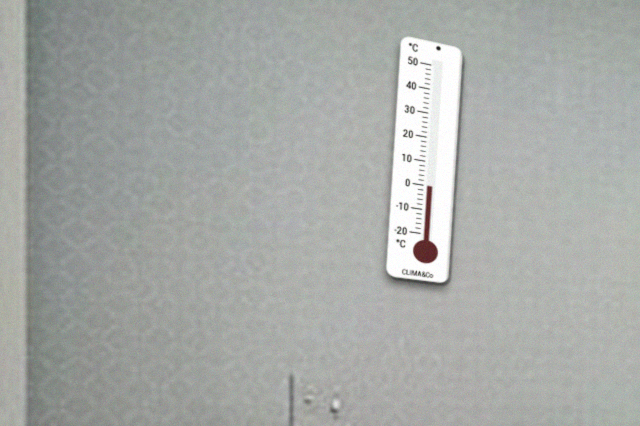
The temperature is value=0 unit=°C
